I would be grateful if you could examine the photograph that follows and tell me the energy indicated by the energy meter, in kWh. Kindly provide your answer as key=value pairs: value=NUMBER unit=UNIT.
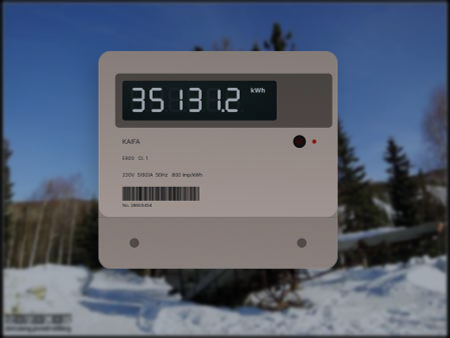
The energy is value=35131.2 unit=kWh
